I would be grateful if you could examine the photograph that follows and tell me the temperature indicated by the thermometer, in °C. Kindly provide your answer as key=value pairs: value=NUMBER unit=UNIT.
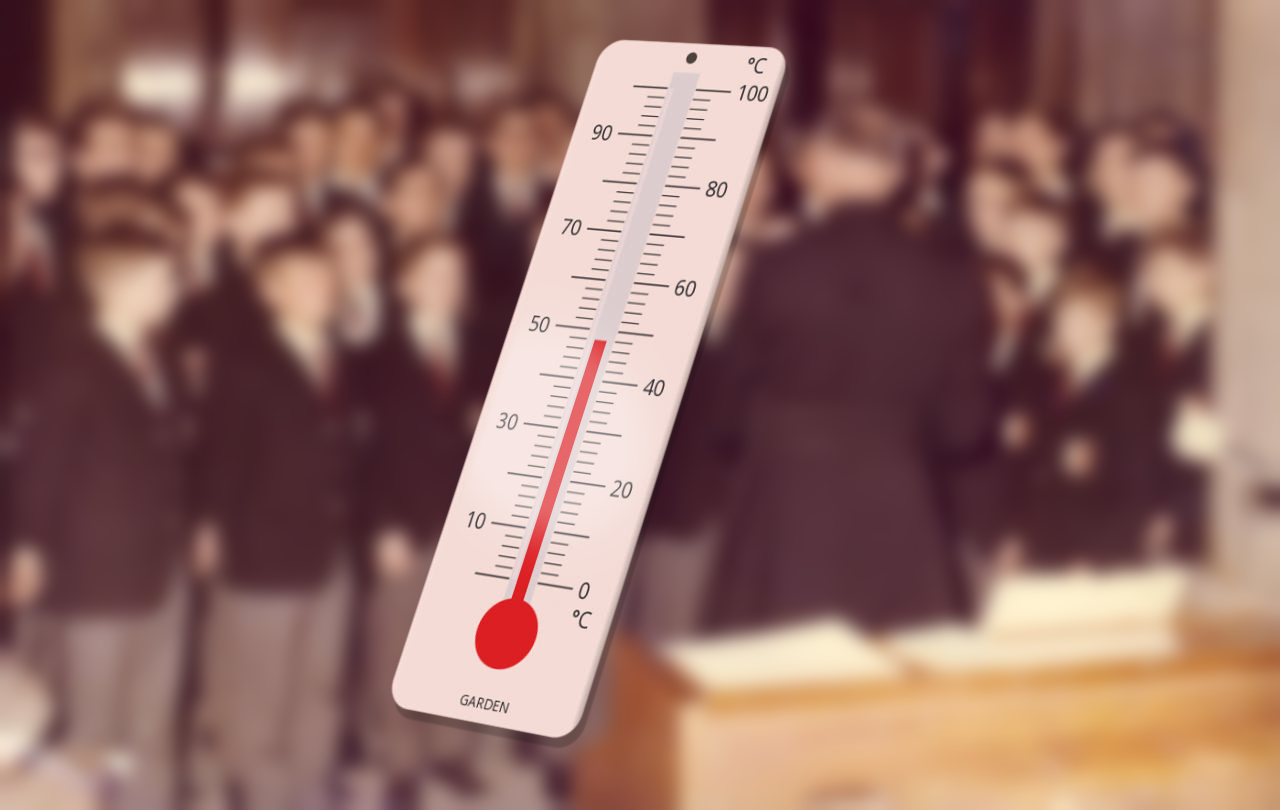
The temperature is value=48 unit=°C
